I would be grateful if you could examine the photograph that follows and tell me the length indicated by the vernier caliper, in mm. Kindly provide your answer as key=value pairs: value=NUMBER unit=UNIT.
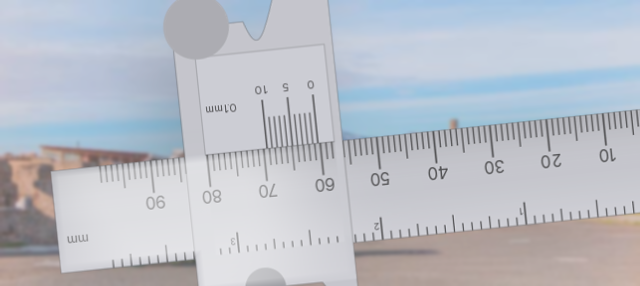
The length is value=60.4 unit=mm
